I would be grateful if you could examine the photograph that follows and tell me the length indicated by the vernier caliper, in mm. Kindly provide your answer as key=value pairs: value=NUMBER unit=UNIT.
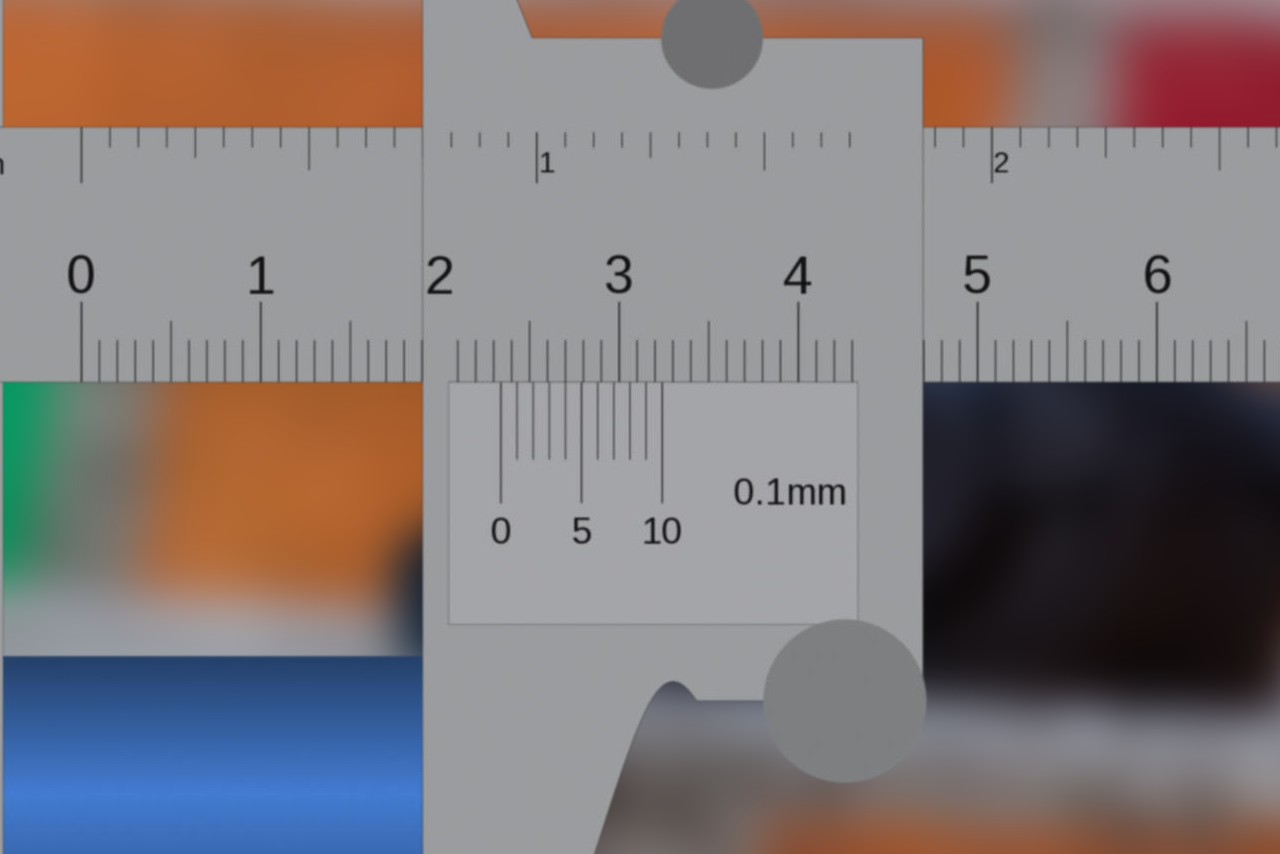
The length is value=23.4 unit=mm
